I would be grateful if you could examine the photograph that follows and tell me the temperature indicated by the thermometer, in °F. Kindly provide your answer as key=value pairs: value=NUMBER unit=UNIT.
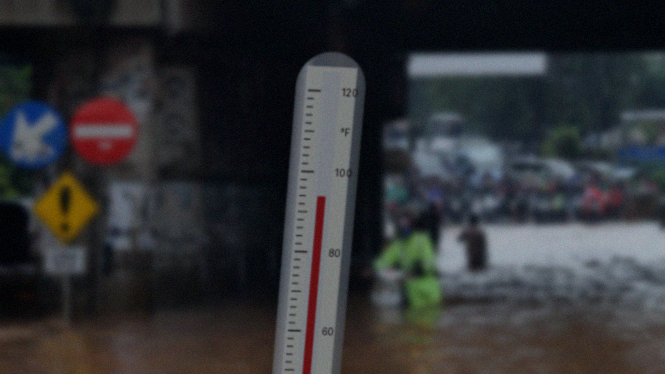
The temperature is value=94 unit=°F
